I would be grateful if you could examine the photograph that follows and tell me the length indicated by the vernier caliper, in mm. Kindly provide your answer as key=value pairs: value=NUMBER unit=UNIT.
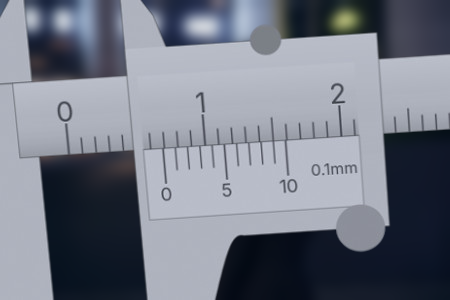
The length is value=6.9 unit=mm
